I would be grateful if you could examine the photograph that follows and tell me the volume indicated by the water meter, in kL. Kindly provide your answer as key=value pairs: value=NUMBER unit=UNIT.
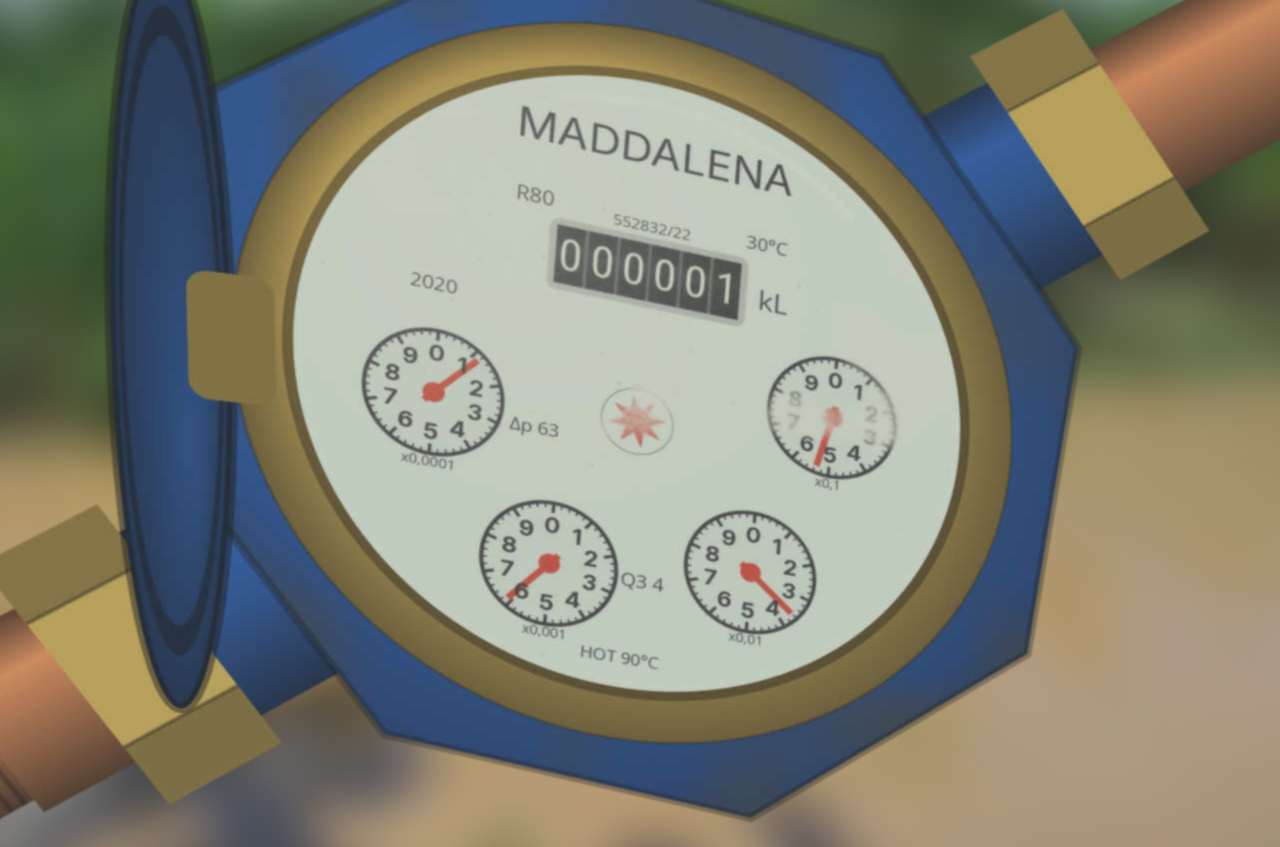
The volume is value=1.5361 unit=kL
